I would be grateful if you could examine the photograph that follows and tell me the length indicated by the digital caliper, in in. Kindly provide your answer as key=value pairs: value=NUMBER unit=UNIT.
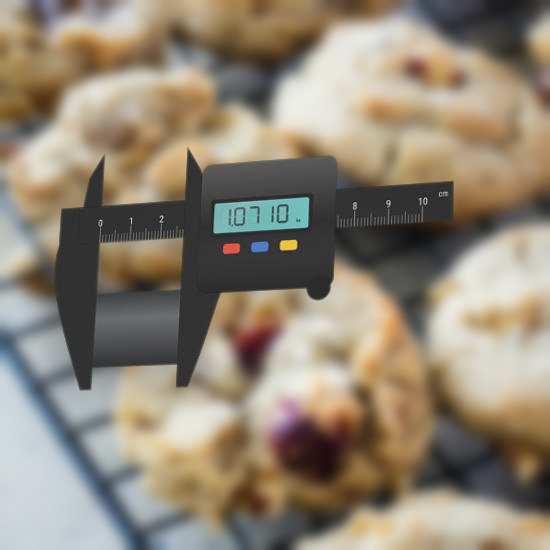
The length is value=1.0710 unit=in
